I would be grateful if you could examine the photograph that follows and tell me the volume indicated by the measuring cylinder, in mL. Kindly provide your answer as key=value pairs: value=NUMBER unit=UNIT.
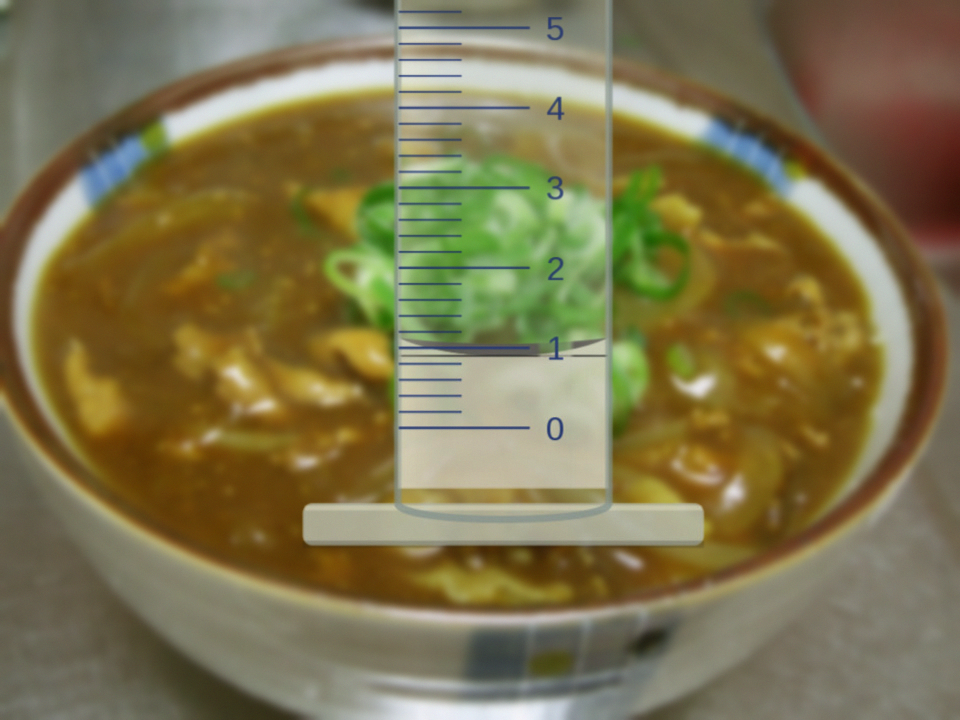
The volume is value=0.9 unit=mL
